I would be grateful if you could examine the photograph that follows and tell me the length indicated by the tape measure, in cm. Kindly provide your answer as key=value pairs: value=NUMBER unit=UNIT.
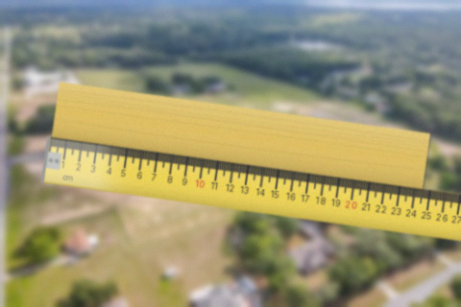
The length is value=24.5 unit=cm
